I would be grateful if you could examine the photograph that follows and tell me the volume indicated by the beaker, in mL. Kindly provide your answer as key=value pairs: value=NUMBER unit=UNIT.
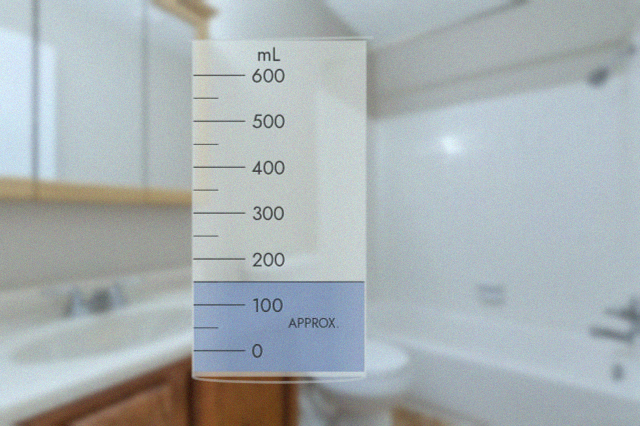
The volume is value=150 unit=mL
